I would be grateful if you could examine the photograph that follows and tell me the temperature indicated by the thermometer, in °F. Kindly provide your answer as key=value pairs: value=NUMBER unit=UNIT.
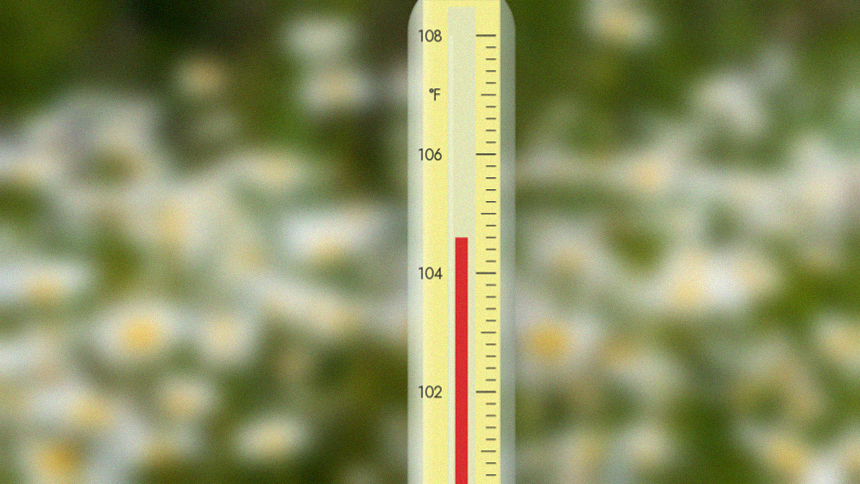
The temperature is value=104.6 unit=°F
